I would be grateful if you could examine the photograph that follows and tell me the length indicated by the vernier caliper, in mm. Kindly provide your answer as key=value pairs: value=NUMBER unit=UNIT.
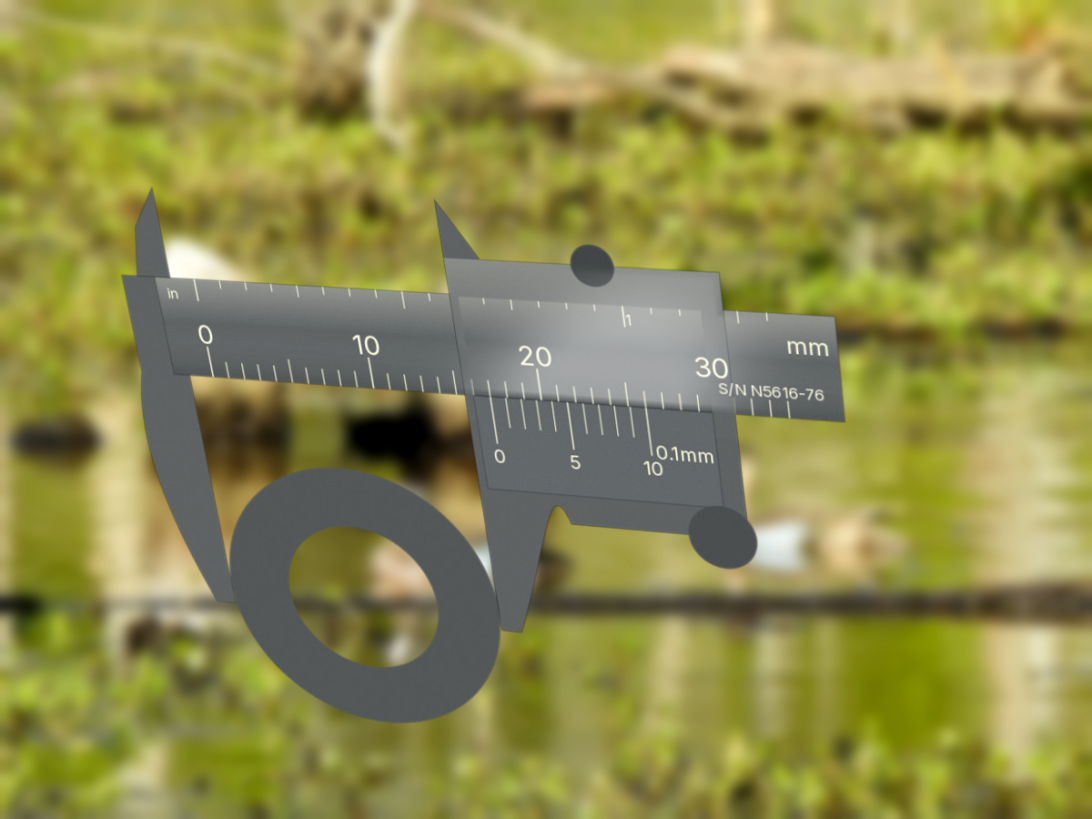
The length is value=17.0 unit=mm
